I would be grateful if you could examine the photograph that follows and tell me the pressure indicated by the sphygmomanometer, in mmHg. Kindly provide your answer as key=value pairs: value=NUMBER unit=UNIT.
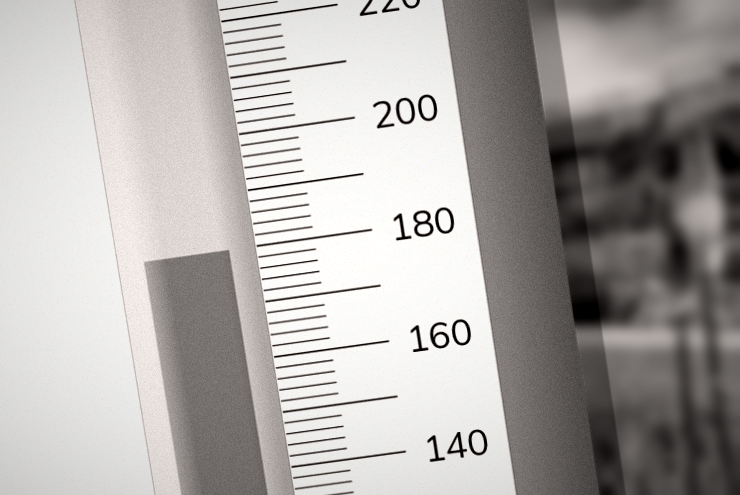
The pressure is value=180 unit=mmHg
